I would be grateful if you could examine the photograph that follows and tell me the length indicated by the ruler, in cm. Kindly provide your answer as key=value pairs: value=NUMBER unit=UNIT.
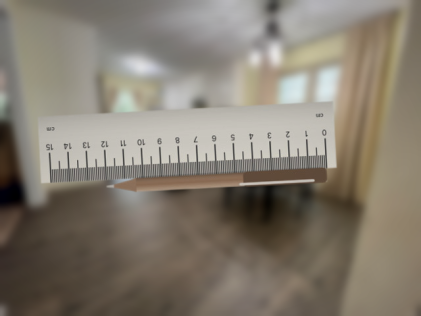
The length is value=12 unit=cm
